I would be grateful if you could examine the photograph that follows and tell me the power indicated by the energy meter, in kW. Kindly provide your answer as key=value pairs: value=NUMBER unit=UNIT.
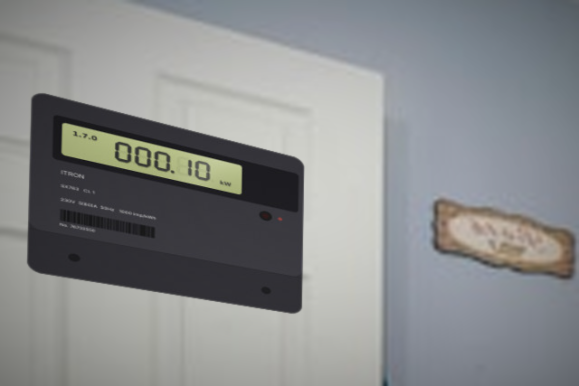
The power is value=0.10 unit=kW
